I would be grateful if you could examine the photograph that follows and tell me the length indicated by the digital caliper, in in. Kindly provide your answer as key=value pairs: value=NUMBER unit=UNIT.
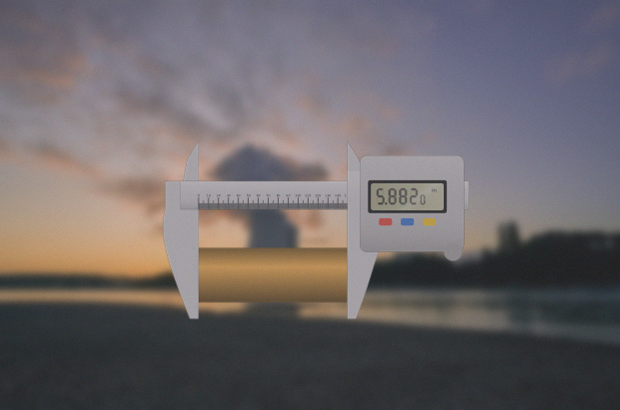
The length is value=5.8820 unit=in
